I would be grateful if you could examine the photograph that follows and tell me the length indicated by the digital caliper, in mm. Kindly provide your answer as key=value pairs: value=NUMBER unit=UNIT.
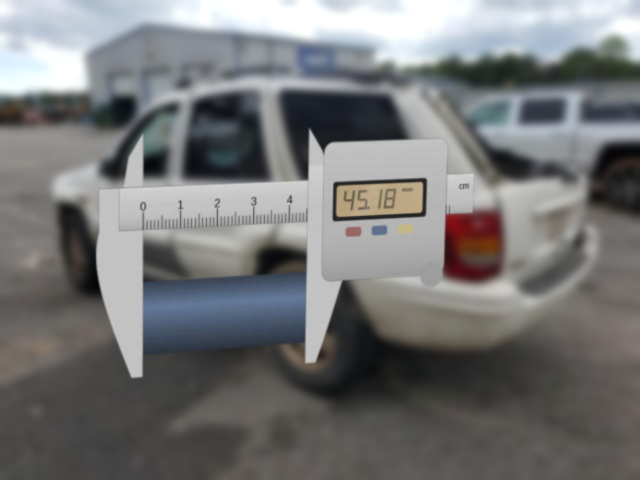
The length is value=45.18 unit=mm
